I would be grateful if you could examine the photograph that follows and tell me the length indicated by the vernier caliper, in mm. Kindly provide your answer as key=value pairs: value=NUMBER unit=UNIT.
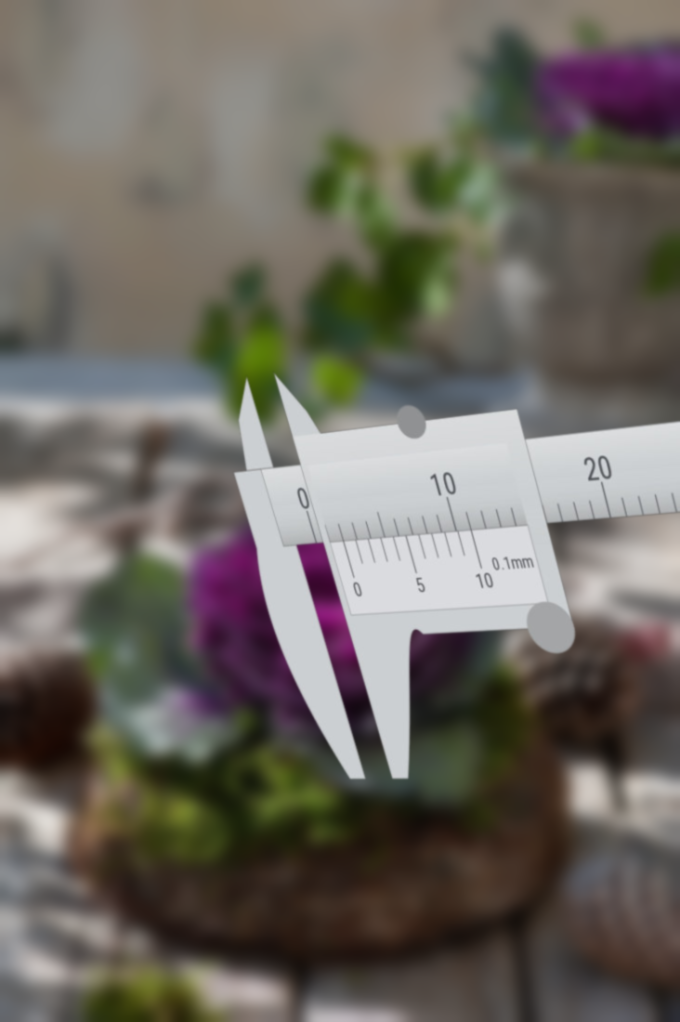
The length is value=2.0 unit=mm
